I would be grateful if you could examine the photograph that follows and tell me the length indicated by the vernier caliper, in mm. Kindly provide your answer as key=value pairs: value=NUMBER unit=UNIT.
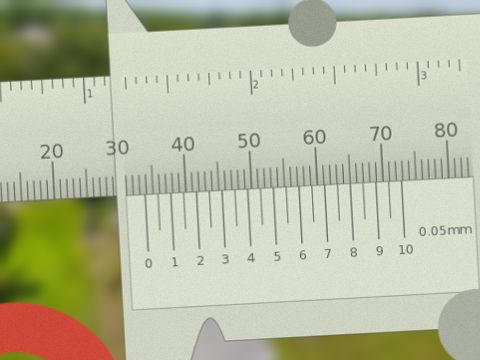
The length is value=33.8 unit=mm
